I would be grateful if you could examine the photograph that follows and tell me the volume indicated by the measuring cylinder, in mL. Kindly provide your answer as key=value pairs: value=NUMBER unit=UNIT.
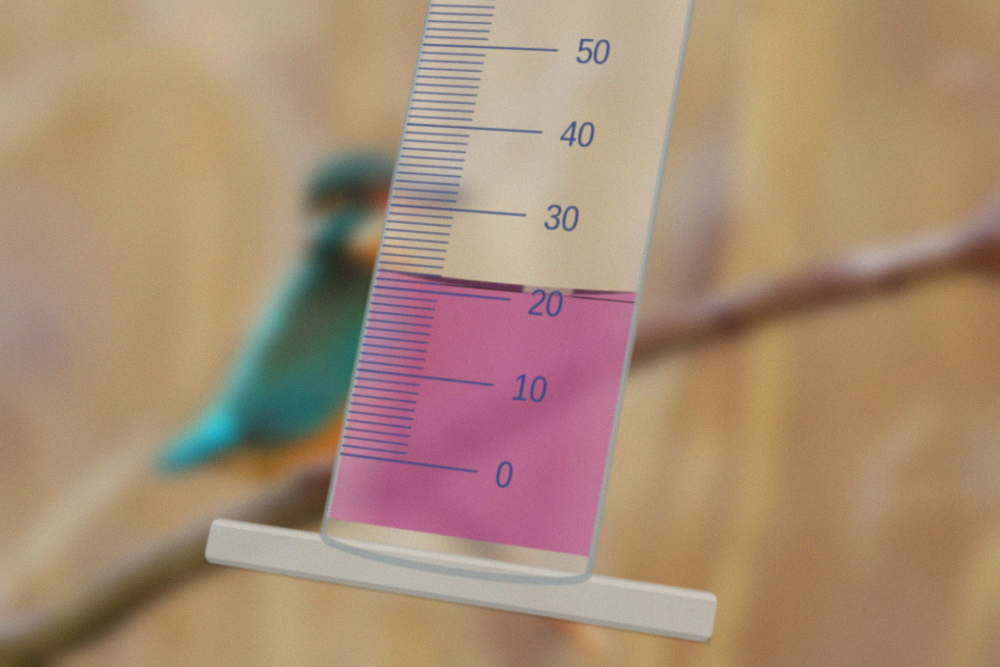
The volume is value=21 unit=mL
